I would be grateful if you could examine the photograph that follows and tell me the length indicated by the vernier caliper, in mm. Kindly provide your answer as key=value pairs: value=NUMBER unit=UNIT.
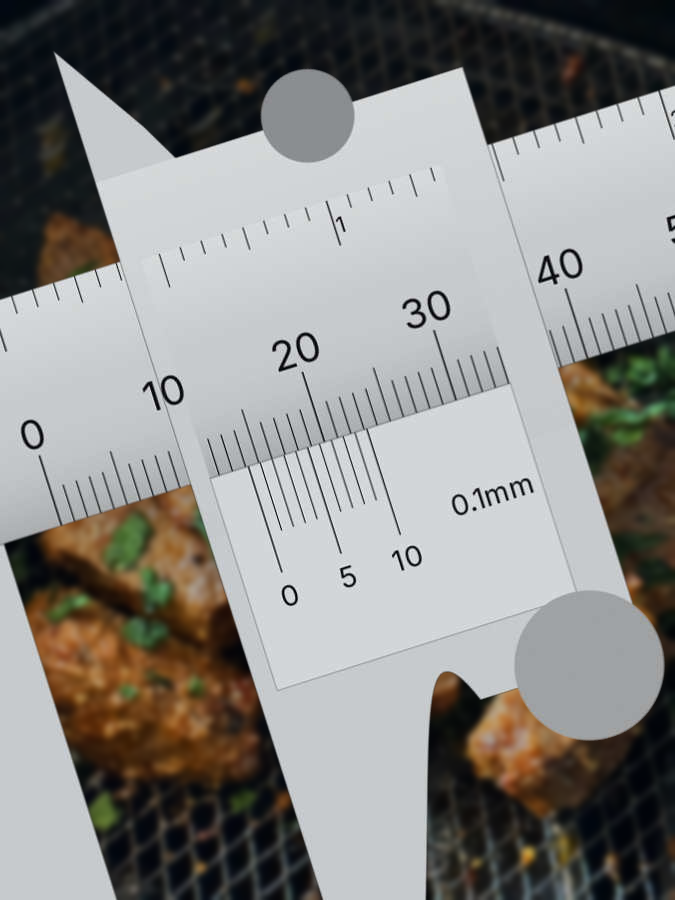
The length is value=14.2 unit=mm
